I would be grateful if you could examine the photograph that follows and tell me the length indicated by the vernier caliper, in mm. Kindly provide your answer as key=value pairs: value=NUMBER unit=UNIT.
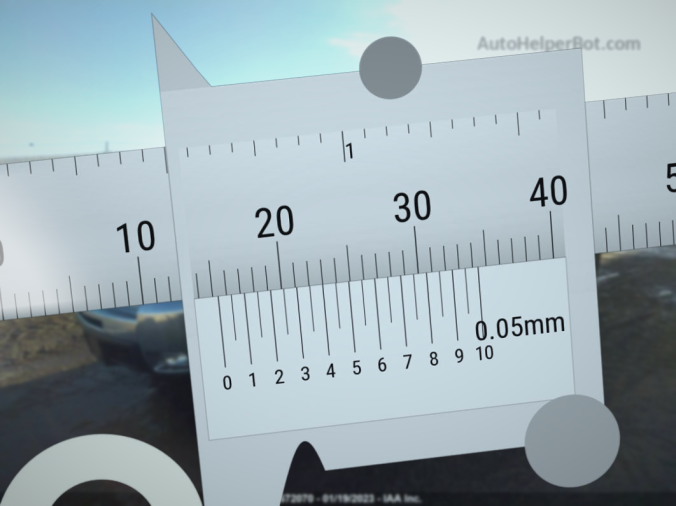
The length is value=15.4 unit=mm
